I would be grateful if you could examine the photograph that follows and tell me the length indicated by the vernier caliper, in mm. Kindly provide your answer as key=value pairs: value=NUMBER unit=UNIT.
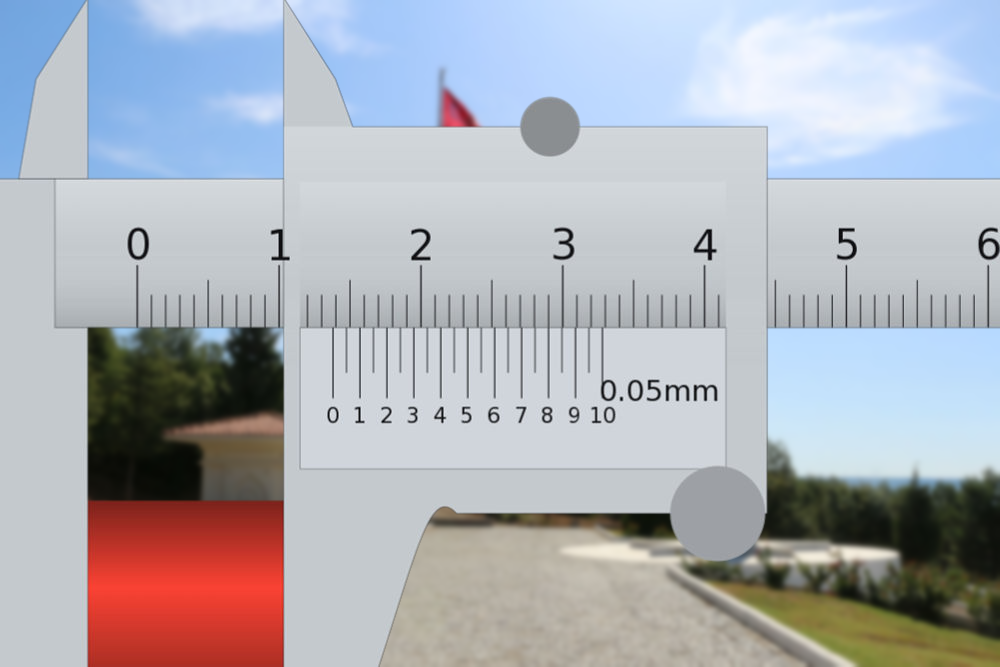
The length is value=13.8 unit=mm
